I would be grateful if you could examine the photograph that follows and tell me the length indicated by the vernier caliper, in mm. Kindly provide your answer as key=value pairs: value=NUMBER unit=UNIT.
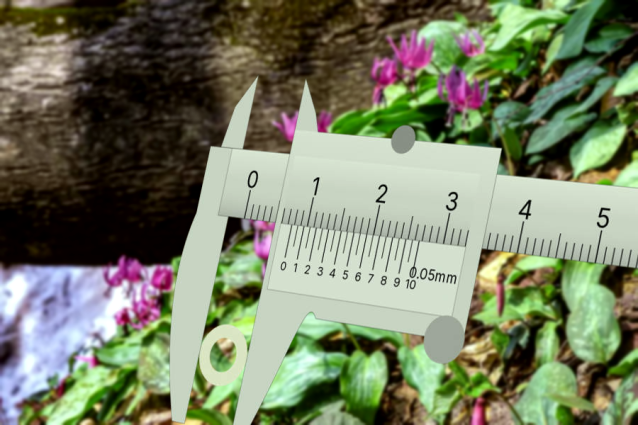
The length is value=7.6 unit=mm
